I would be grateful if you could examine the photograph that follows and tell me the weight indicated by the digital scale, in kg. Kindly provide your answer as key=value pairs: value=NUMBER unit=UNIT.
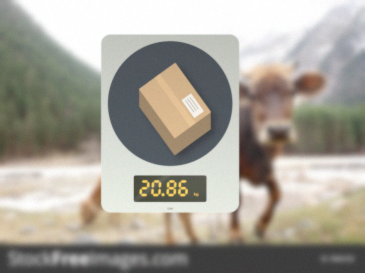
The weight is value=20.86 unit=kg
